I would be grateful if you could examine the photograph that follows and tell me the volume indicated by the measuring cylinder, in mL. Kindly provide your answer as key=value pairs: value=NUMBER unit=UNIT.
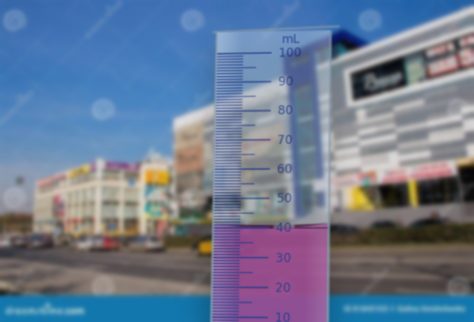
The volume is value=40 unit=mL
